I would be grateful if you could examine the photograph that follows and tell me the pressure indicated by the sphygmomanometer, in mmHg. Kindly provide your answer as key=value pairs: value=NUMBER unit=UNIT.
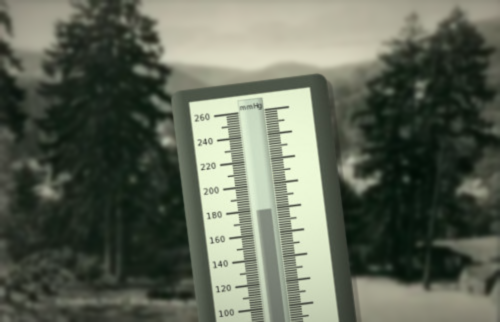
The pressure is value=180 unit=mmHg
